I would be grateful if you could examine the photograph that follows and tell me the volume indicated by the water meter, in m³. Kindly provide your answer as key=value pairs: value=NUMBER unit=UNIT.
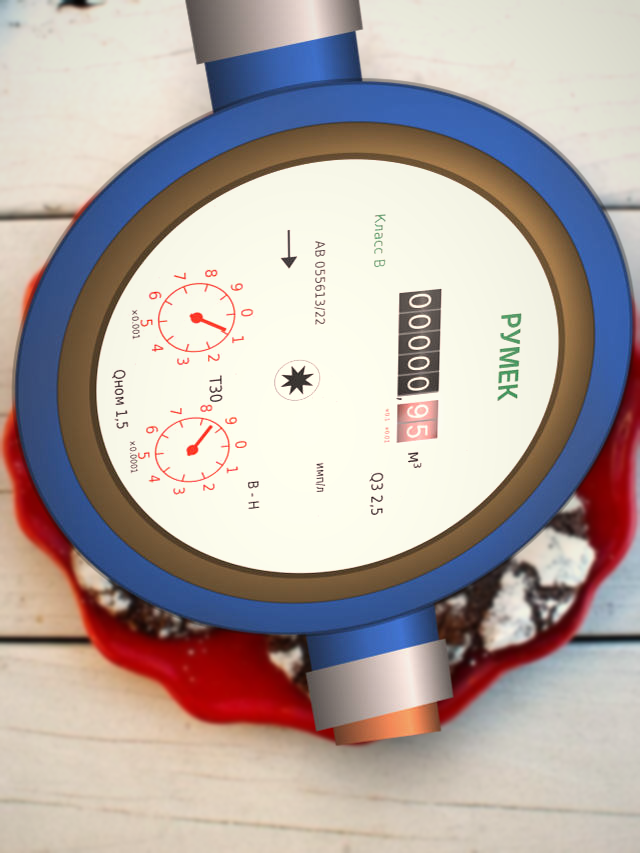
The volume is value=0.9508 unit=m³
